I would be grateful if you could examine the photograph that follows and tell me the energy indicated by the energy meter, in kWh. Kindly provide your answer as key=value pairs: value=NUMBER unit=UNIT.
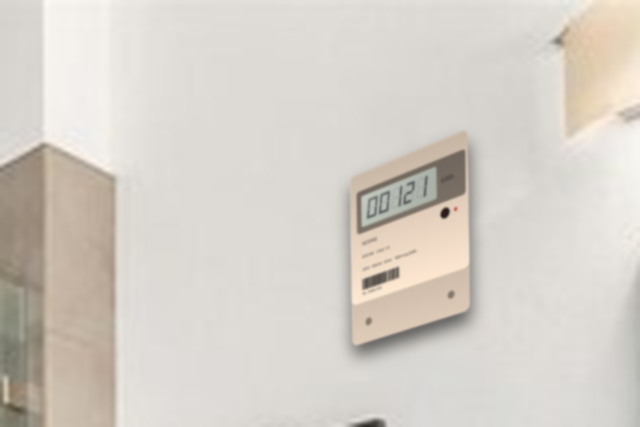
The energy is value=121 unit=kWh
